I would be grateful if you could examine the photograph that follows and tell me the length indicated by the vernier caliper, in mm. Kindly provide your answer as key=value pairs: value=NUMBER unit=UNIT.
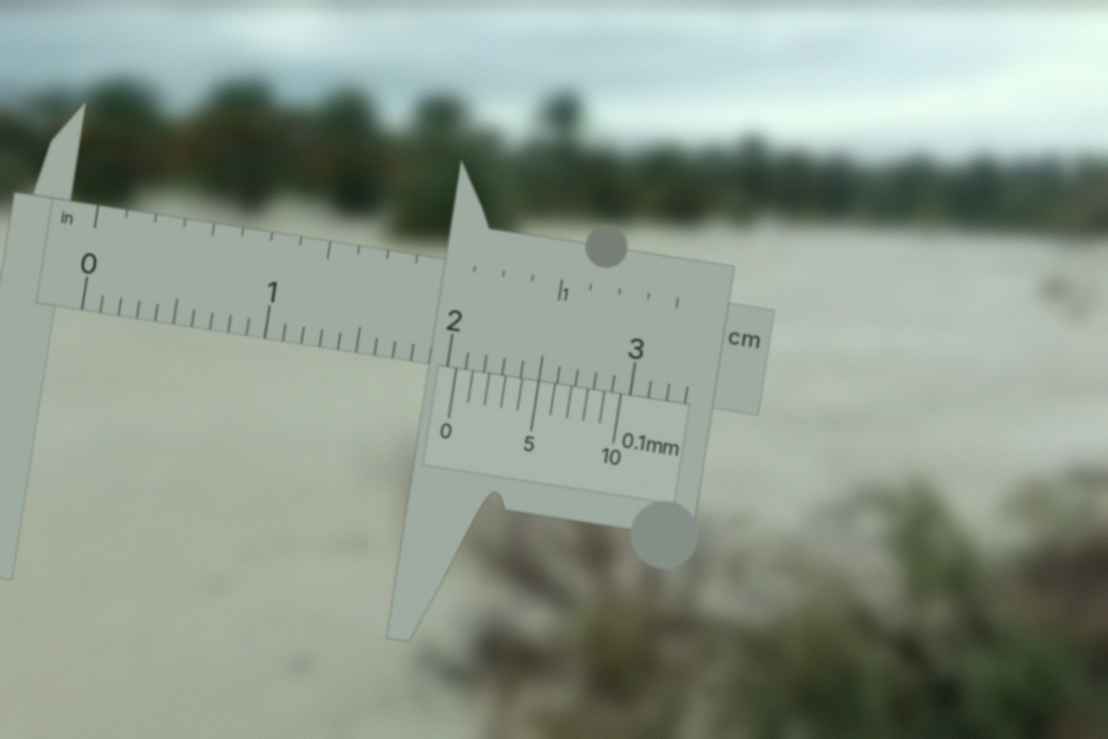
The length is value=20.5 unit=mm
